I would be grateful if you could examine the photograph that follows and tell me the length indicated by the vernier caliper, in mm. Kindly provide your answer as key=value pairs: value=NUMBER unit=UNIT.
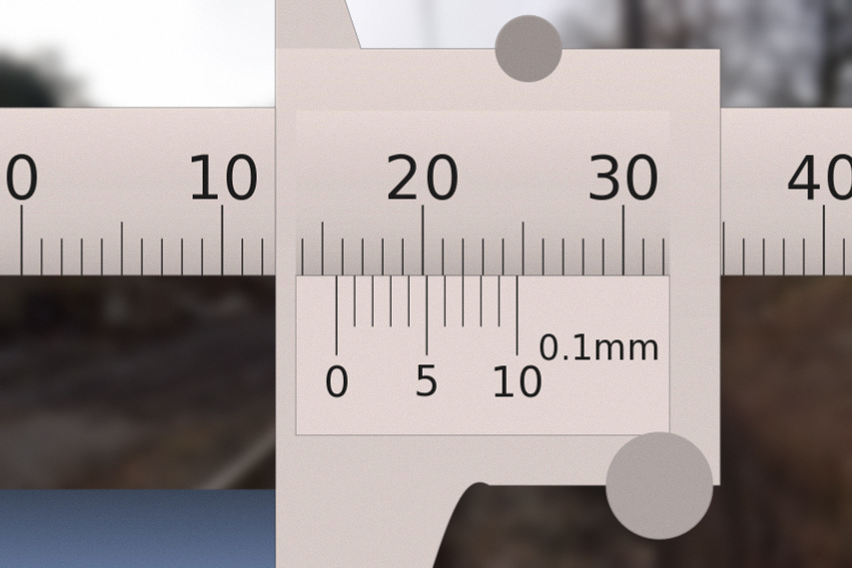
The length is value=15.7 unit=mm
